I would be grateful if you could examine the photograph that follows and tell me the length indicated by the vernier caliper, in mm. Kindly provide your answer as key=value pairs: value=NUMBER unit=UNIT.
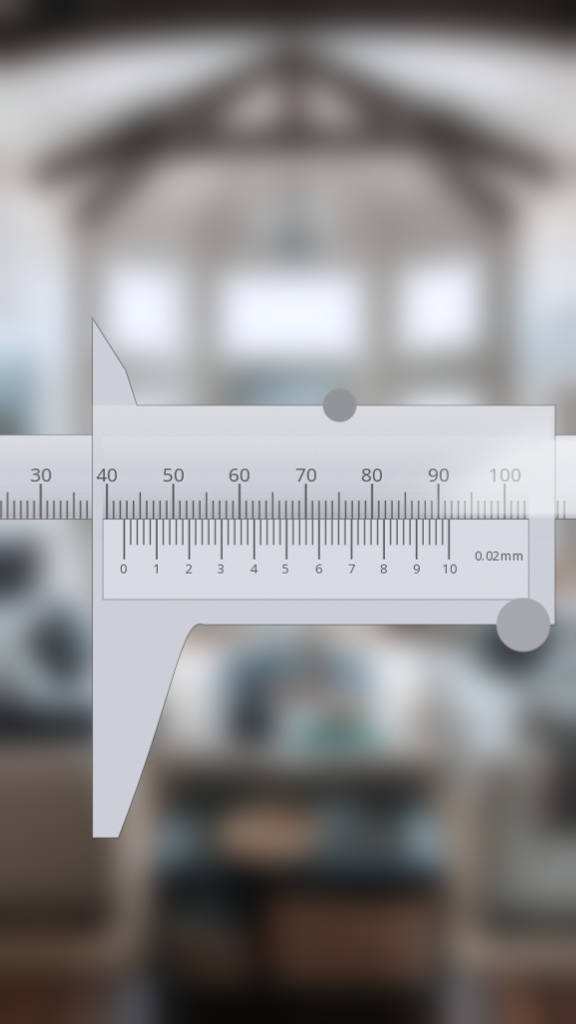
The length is value=42.6 unit=mm
